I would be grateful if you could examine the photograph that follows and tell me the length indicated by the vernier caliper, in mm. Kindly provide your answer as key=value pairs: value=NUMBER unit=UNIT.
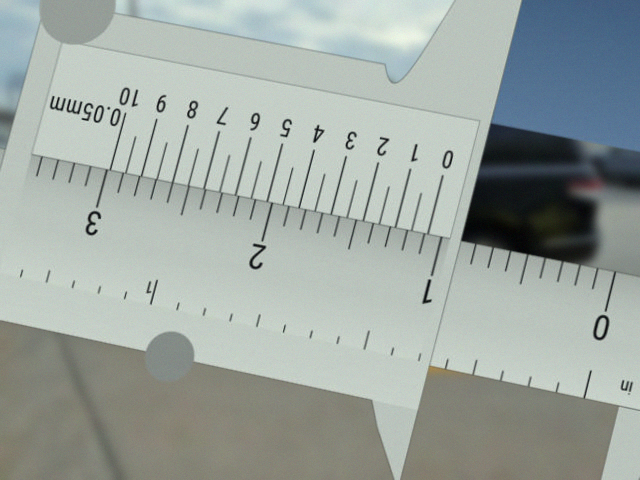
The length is value=10.8 unit=mm
